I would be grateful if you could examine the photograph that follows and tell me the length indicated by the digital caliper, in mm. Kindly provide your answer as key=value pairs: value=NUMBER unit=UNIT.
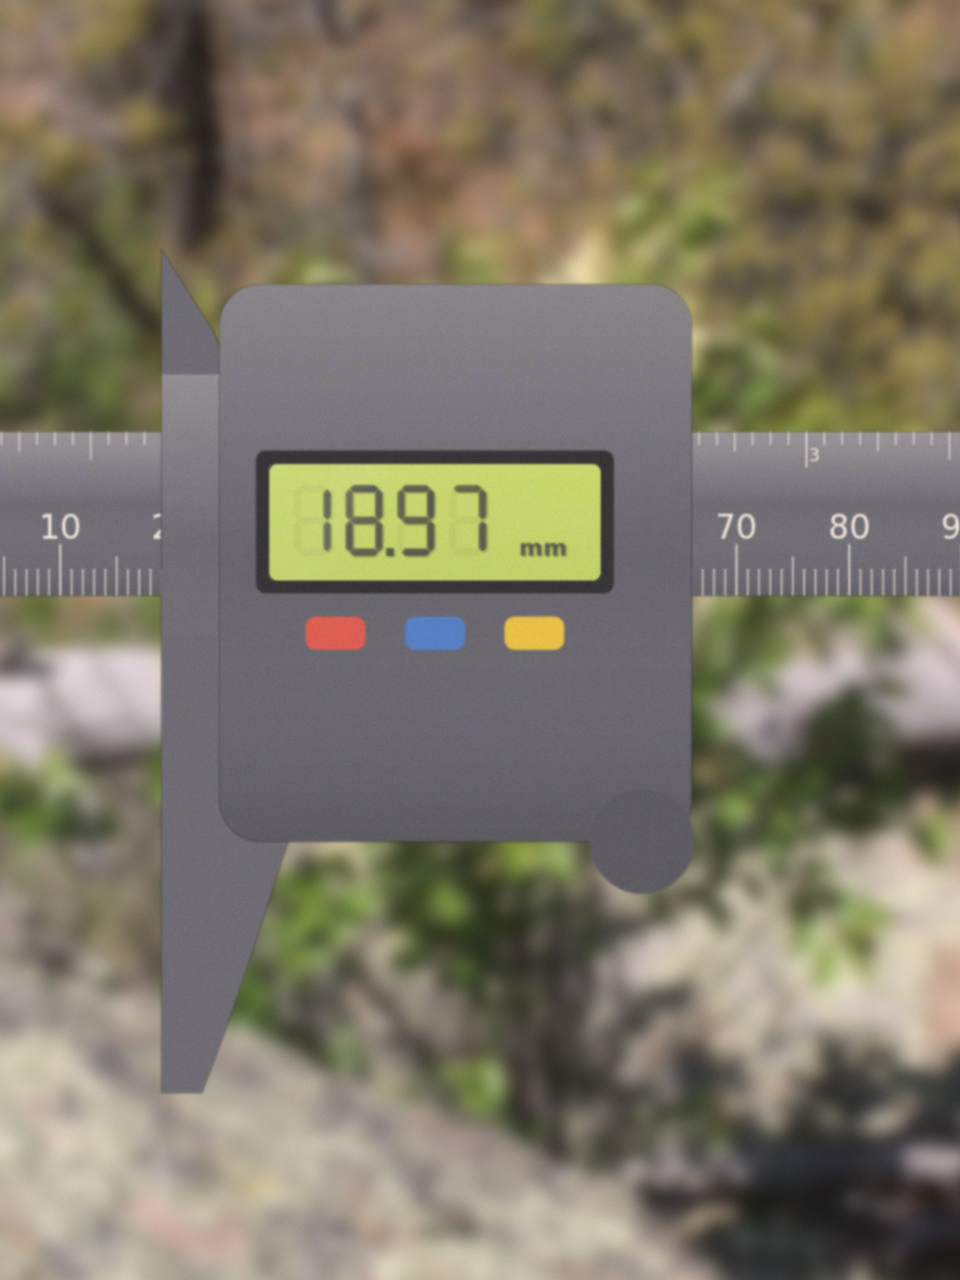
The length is value=18.97 unit=mm
